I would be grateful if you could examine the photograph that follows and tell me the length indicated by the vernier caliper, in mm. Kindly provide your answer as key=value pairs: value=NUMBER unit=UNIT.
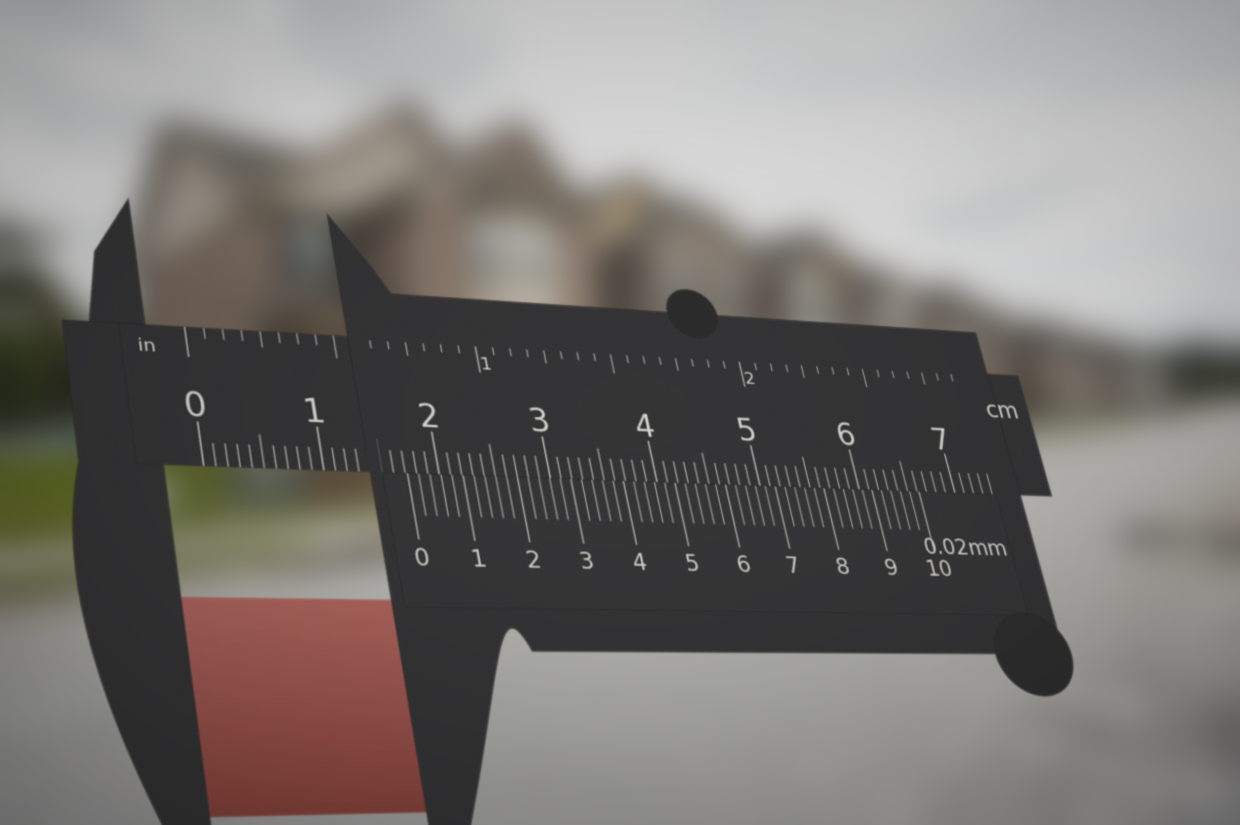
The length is value=17.2 unit=mm
